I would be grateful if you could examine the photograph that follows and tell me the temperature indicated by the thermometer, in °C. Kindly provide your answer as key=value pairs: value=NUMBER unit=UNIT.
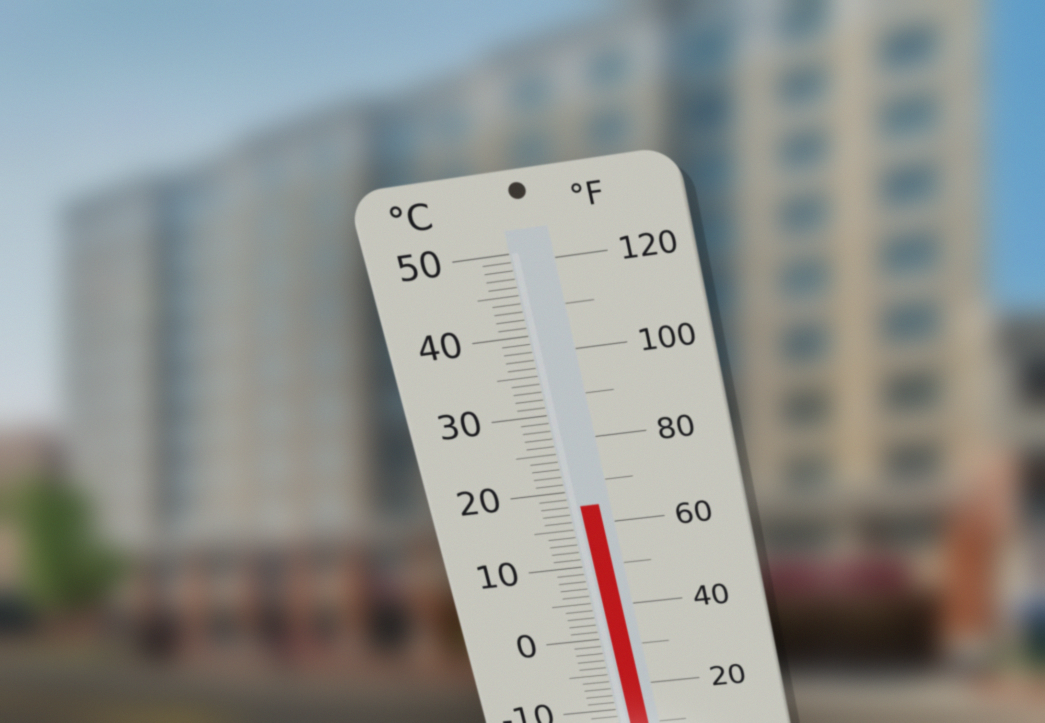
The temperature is value=18 unit=°C
